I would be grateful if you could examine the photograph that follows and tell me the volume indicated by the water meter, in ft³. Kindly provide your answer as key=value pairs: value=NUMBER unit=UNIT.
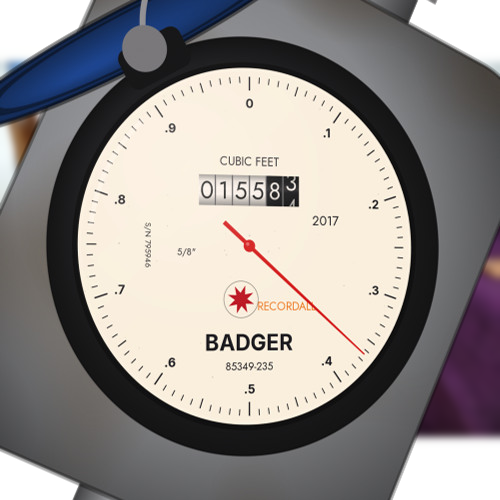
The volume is value=15583.36 unit=ft³
